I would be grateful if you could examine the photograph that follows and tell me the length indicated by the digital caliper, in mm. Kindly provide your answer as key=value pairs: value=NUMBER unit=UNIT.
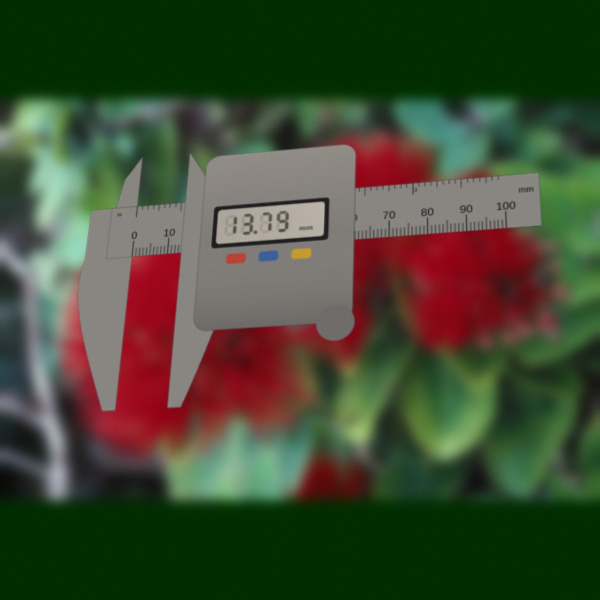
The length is value=13.79 unit=mm
